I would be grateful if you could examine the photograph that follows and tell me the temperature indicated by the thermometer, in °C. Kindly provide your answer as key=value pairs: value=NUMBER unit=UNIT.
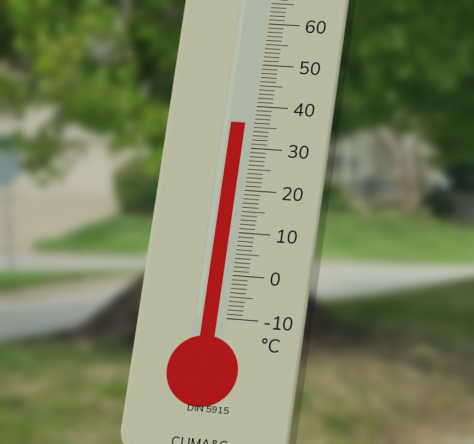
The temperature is value=36 unit=°C
